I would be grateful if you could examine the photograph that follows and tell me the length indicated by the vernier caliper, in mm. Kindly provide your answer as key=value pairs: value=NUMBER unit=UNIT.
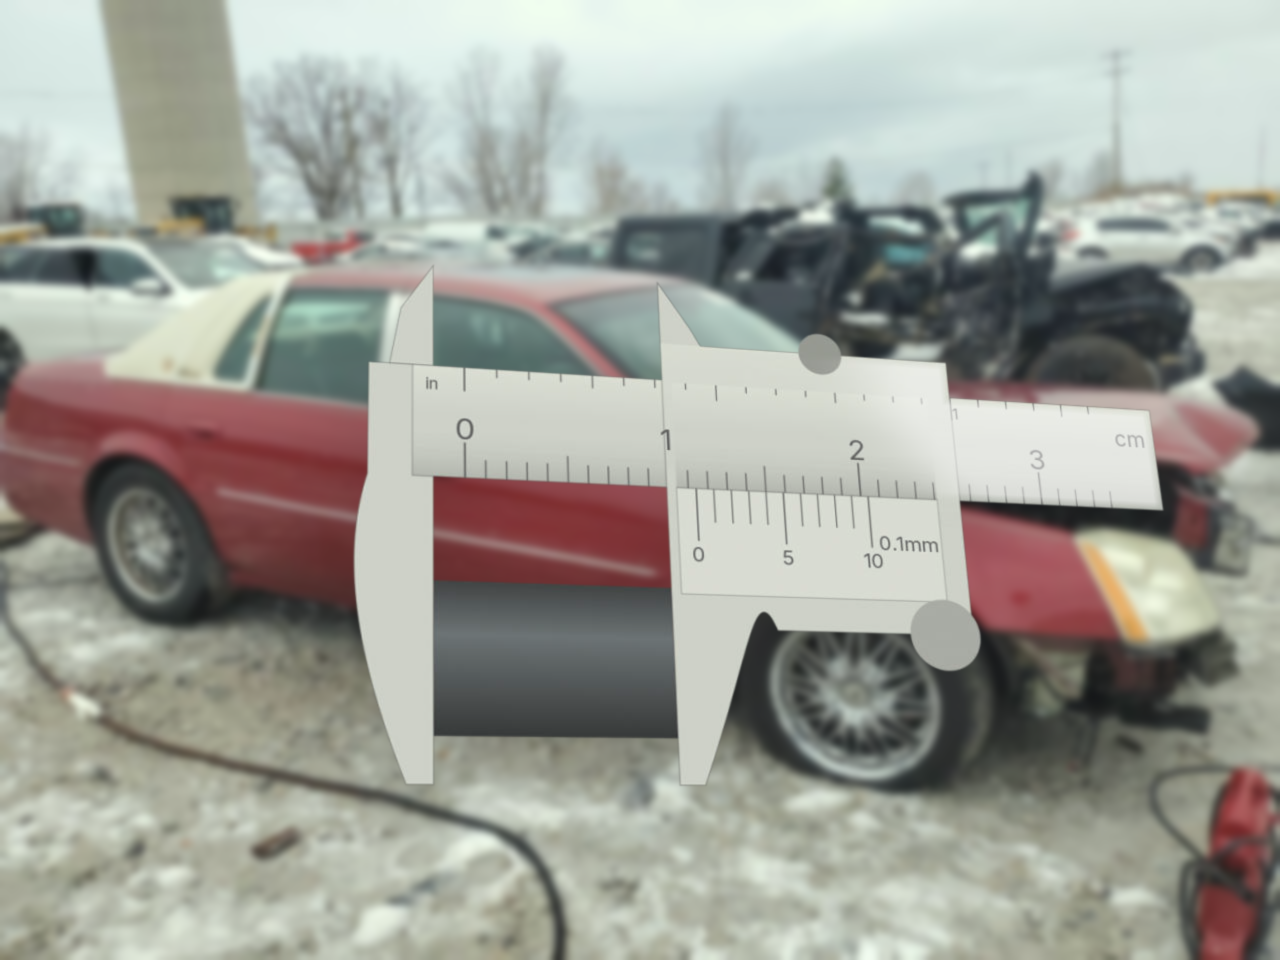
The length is value=11.4 unit=mm
